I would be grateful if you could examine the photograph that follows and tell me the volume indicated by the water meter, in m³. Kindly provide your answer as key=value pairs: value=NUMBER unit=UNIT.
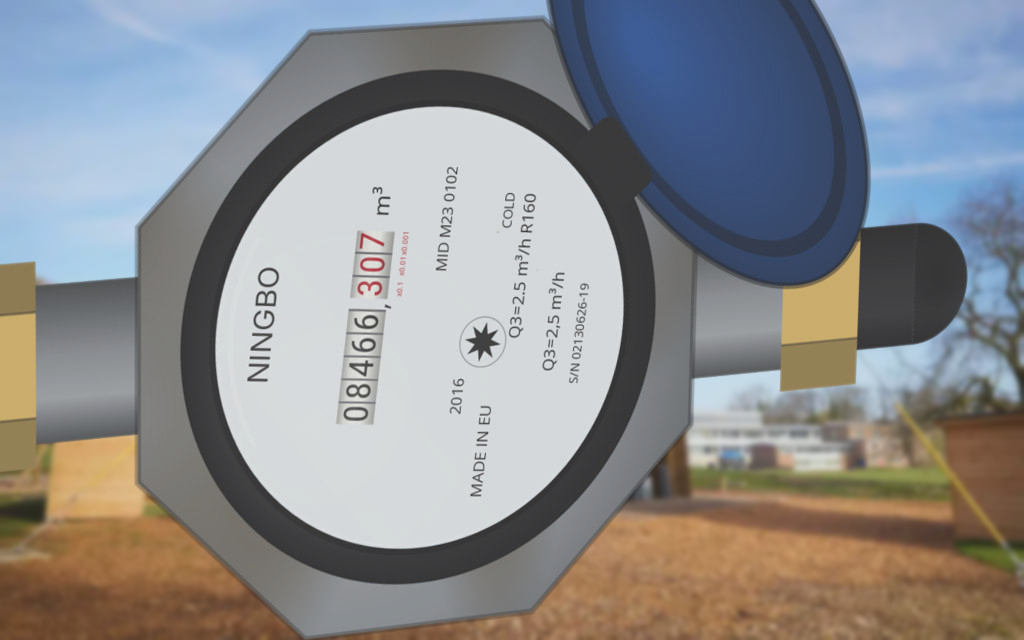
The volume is value=8466.307 unit=m³
